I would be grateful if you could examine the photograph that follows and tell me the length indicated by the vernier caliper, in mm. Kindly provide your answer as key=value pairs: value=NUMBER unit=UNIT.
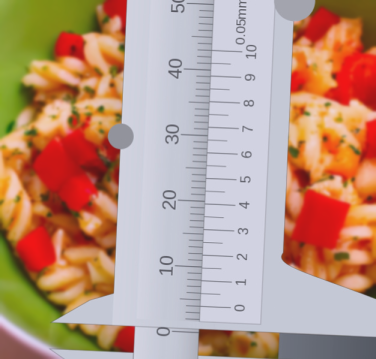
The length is value=4.0 unit=mm
